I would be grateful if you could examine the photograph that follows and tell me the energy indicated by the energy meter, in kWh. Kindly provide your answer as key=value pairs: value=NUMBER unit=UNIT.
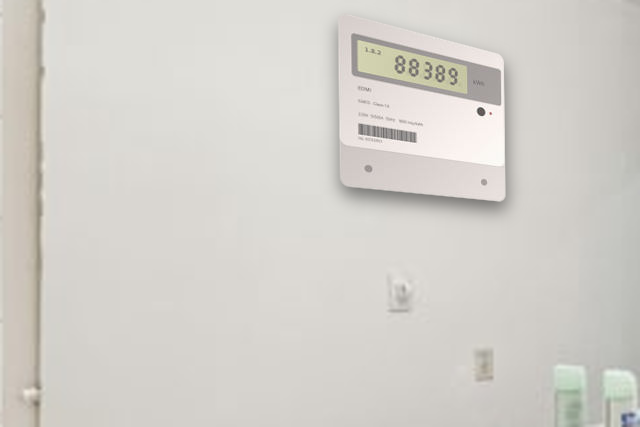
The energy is value=88389 unit=kWh
